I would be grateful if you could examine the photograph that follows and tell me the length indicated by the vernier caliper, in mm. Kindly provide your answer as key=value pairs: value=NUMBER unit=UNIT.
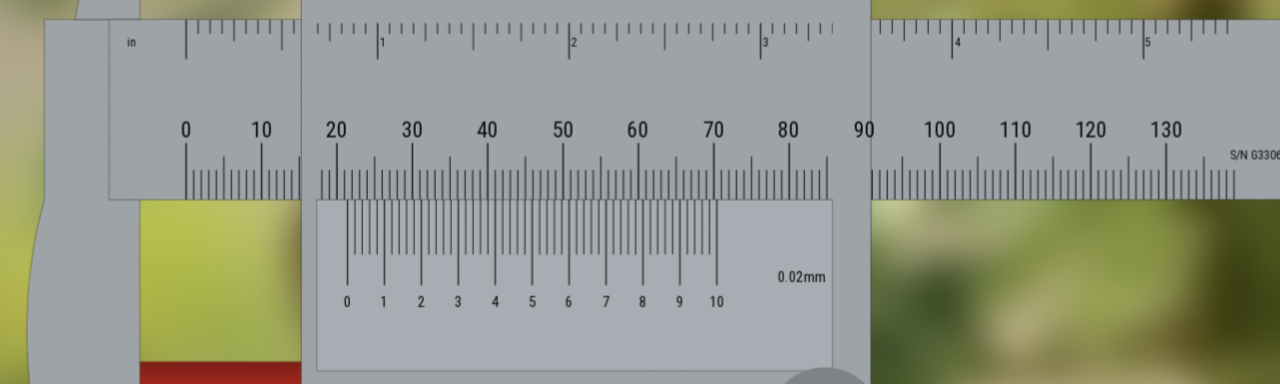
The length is value=21.4 unit=mm
